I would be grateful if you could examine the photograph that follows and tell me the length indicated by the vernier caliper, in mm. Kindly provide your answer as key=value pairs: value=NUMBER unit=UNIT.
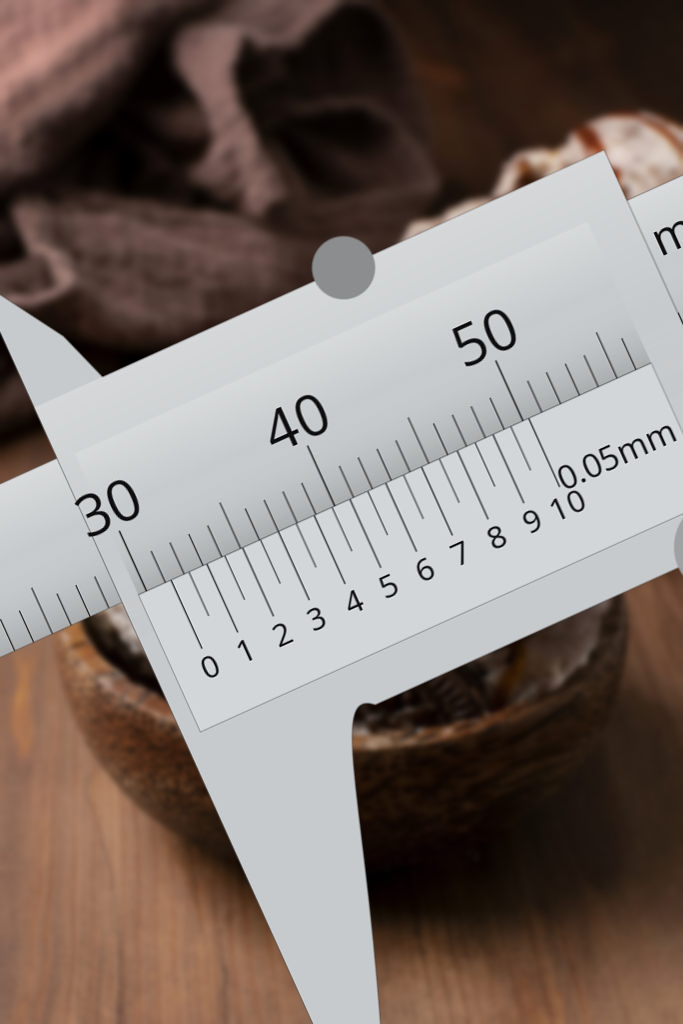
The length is value=31.3 unit=mm
